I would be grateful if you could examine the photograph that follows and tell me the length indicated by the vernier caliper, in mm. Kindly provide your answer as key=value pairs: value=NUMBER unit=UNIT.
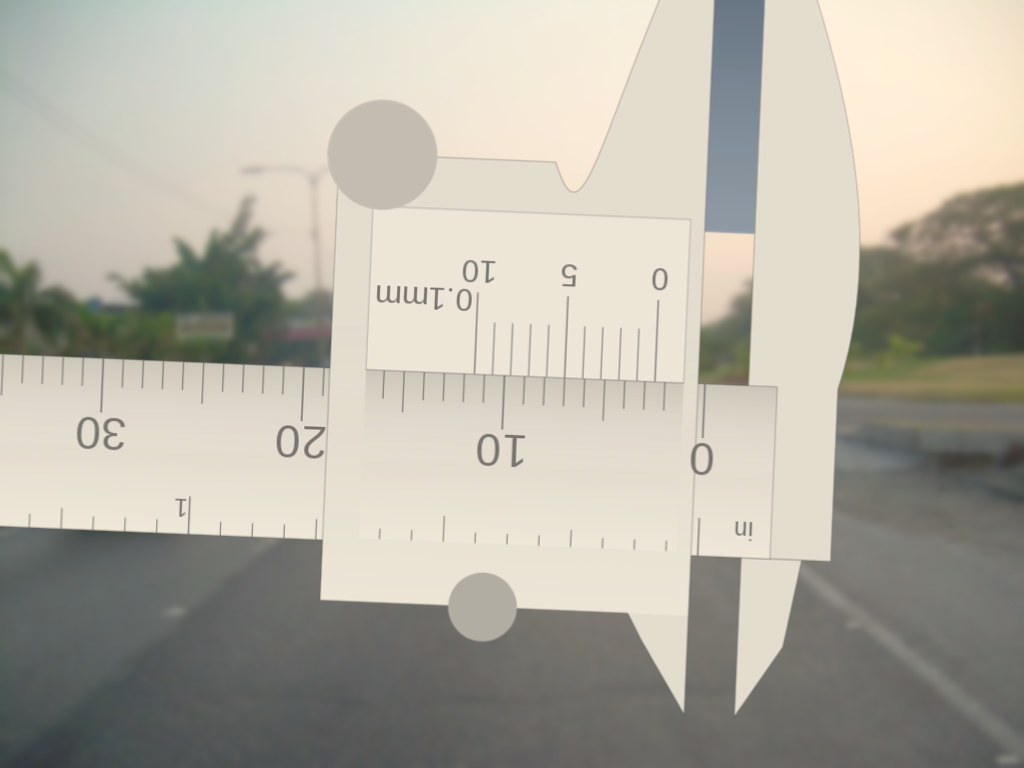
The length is value=2.5 unit=mm
